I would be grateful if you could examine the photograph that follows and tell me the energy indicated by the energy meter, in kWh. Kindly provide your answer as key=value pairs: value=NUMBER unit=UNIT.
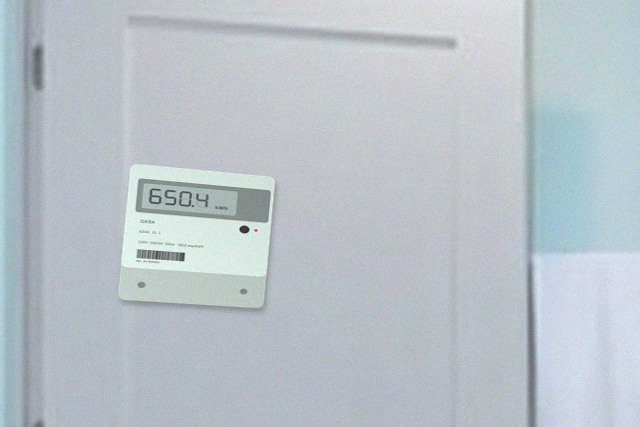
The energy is value=650.4 unit=kWh
